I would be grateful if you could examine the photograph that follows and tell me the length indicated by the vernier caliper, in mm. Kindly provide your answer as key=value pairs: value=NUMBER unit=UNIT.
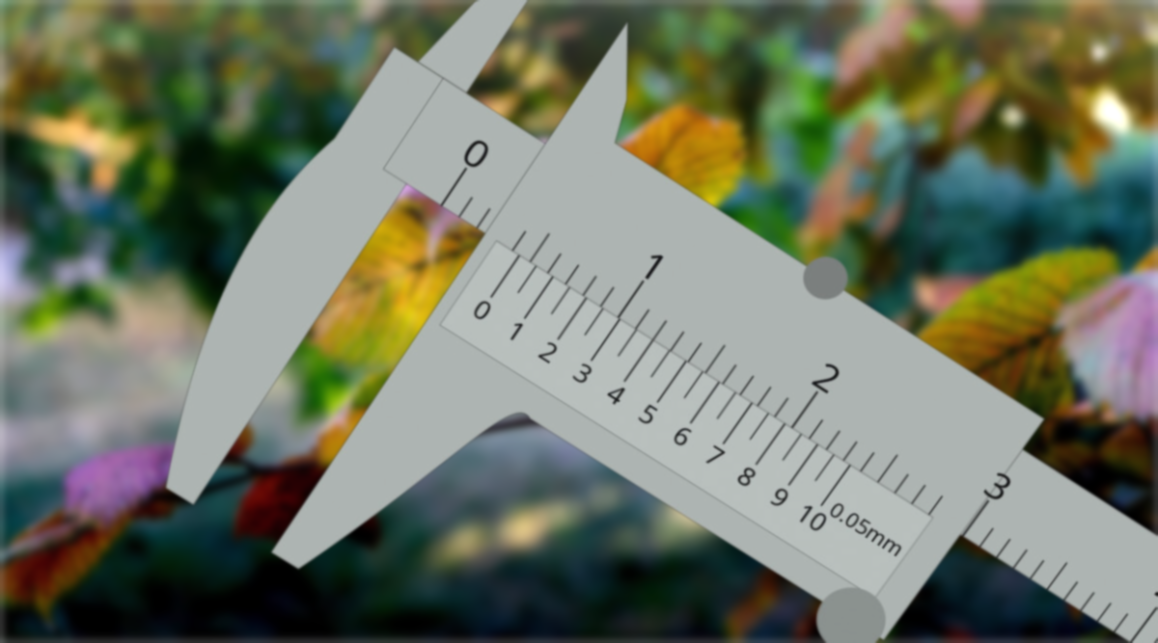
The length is value=4.4 unit=mm
